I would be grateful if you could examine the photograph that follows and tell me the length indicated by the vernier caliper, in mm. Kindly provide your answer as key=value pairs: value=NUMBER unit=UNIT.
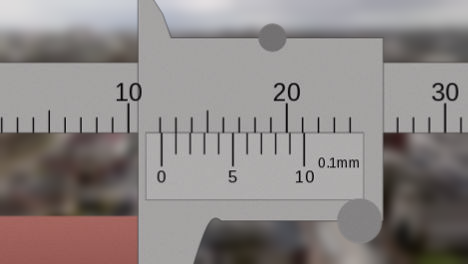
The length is value=12.1 unit=mm
